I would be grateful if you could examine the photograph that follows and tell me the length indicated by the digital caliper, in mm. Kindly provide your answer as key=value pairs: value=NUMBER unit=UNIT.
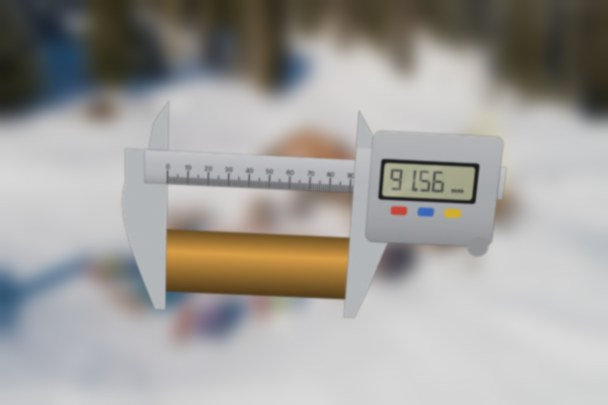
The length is value=91.56 unit=mm
